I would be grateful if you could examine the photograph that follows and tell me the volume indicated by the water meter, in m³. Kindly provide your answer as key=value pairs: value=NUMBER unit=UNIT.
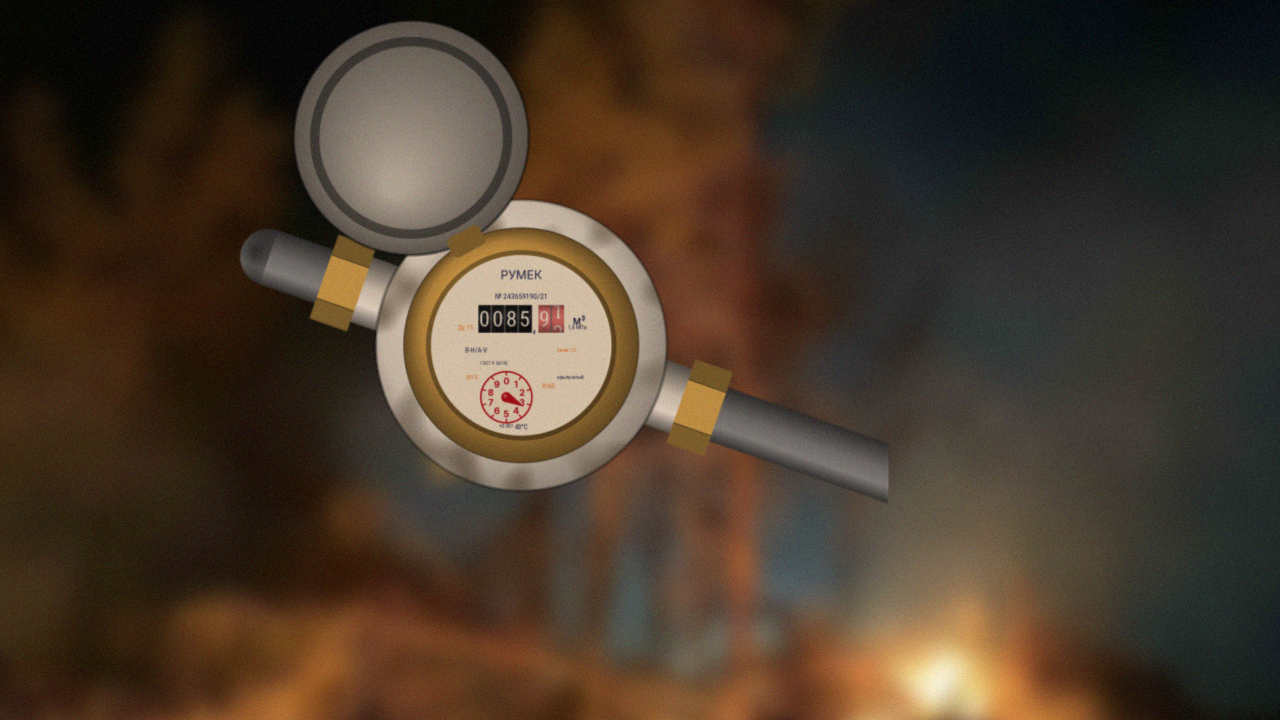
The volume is value=85.913 unit=m³
